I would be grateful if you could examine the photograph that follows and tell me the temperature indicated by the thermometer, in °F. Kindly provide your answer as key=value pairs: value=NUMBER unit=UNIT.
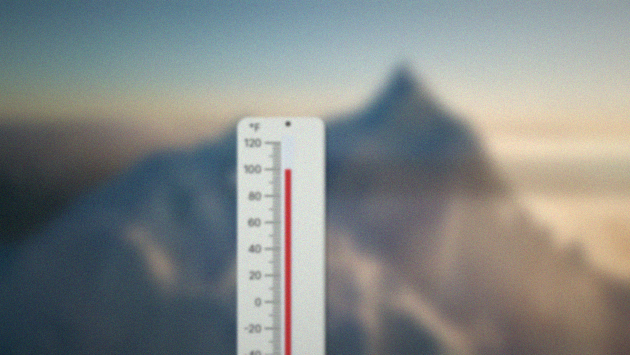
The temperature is value=100 unit=°F
